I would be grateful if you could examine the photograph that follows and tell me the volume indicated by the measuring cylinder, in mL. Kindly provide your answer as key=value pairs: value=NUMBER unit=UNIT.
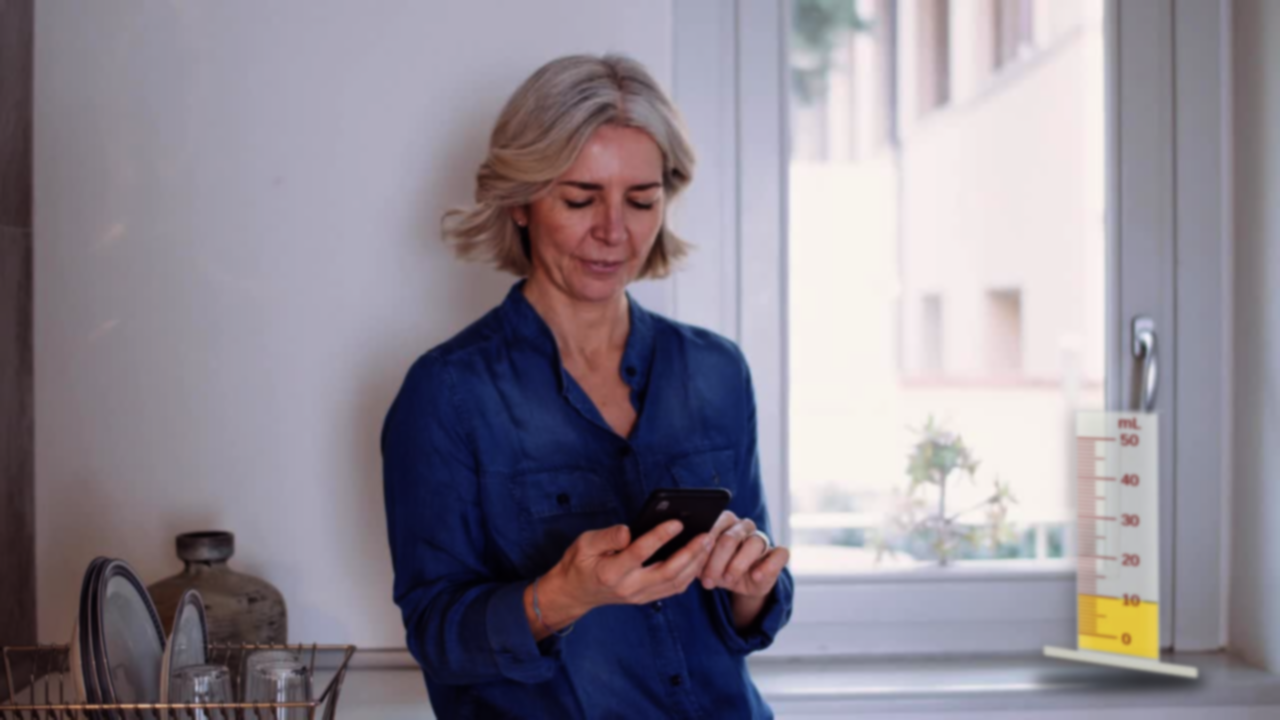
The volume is value=10 unit=mL
